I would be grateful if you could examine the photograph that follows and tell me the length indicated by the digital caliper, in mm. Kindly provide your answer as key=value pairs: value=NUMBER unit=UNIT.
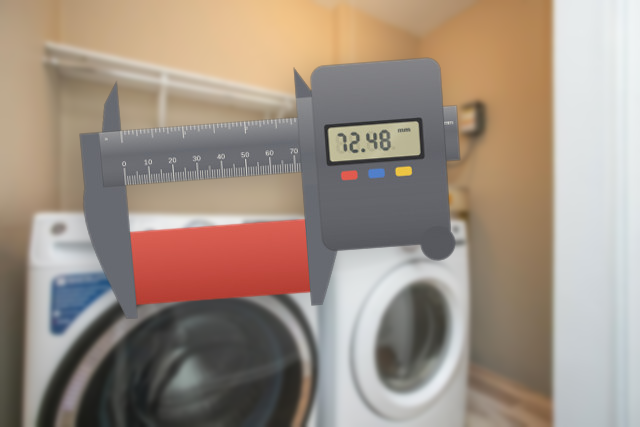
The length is value=72.48 unit=mm
